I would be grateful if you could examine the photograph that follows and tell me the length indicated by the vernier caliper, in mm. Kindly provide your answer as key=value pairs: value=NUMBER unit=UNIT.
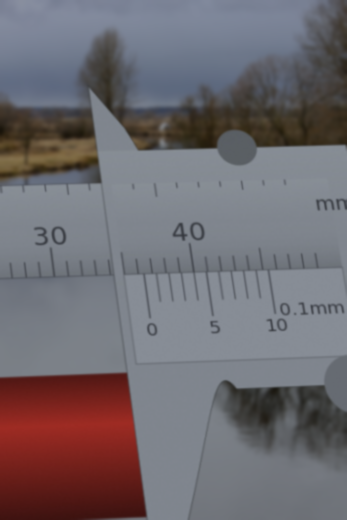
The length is value=36.4 unit=mm
